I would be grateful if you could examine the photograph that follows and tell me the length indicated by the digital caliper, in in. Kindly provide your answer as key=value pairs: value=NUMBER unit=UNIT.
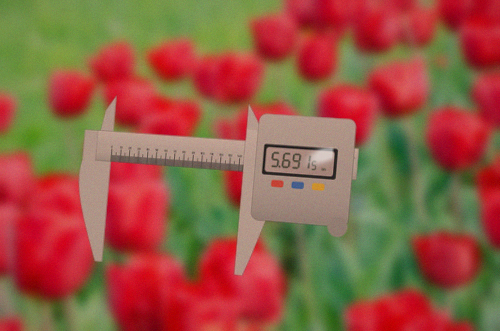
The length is value=5.6915 unit=in
